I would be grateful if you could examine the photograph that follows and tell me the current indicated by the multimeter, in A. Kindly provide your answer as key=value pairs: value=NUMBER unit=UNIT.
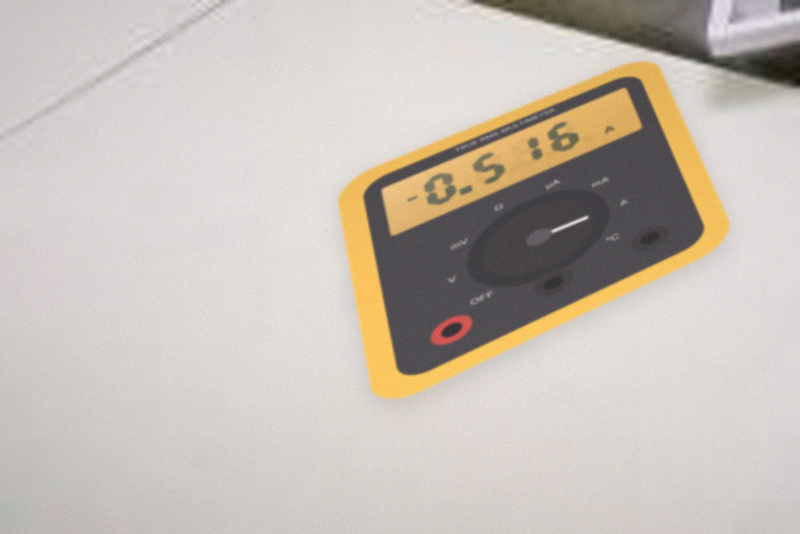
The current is value=-0.516 unit=A
